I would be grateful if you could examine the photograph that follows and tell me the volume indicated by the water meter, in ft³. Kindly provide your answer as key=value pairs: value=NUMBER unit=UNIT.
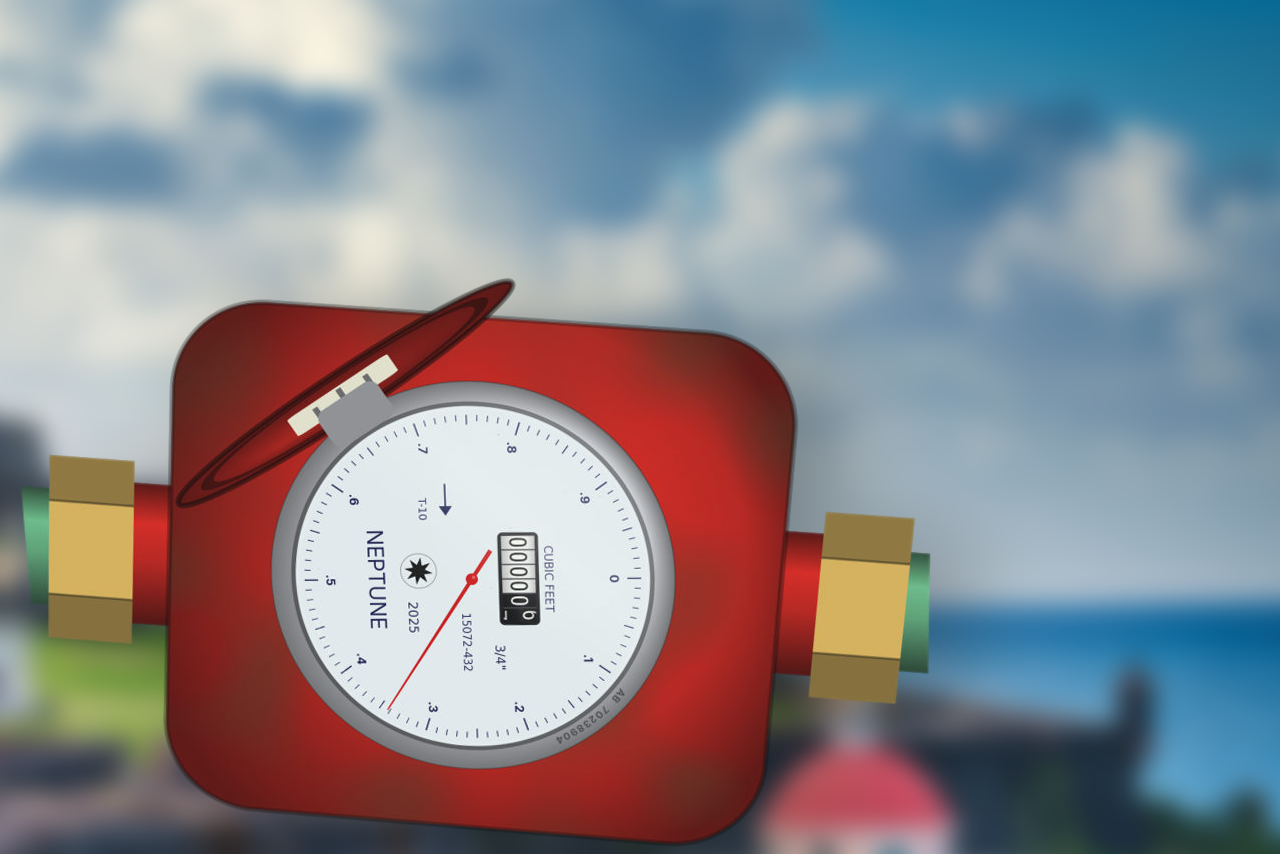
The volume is value=6.34 unit=ft³
